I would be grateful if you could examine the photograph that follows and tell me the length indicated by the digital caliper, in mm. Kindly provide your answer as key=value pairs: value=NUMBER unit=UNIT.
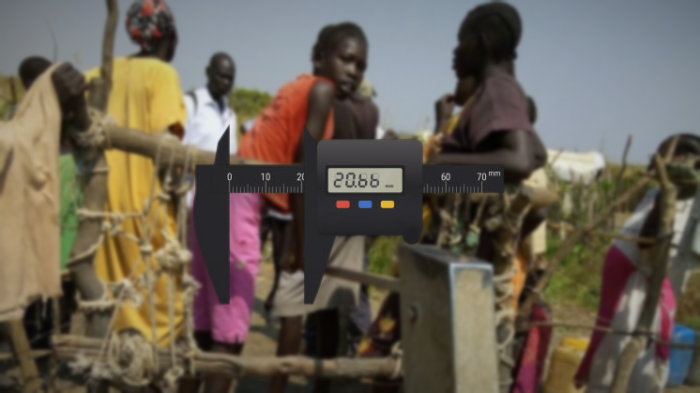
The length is value=20.66 unit=mm
